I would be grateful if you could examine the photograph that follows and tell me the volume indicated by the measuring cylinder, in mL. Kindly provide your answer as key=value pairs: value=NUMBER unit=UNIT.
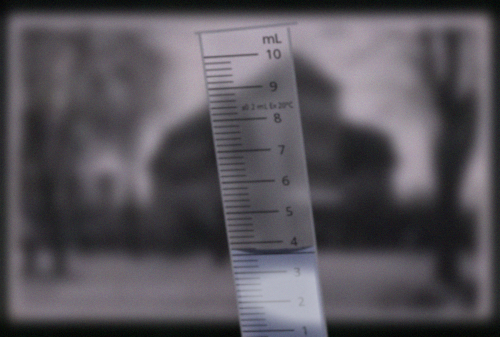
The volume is value=3.6 unit=mL
